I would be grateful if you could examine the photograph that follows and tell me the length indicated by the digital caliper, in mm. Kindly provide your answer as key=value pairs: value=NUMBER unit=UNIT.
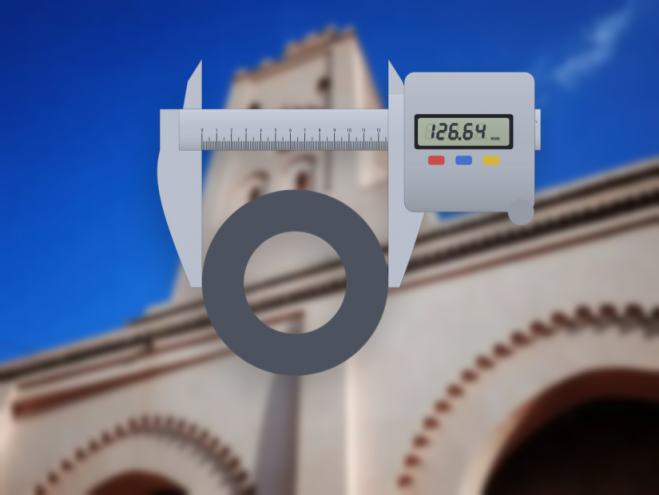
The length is value=126.64 unit=mm
